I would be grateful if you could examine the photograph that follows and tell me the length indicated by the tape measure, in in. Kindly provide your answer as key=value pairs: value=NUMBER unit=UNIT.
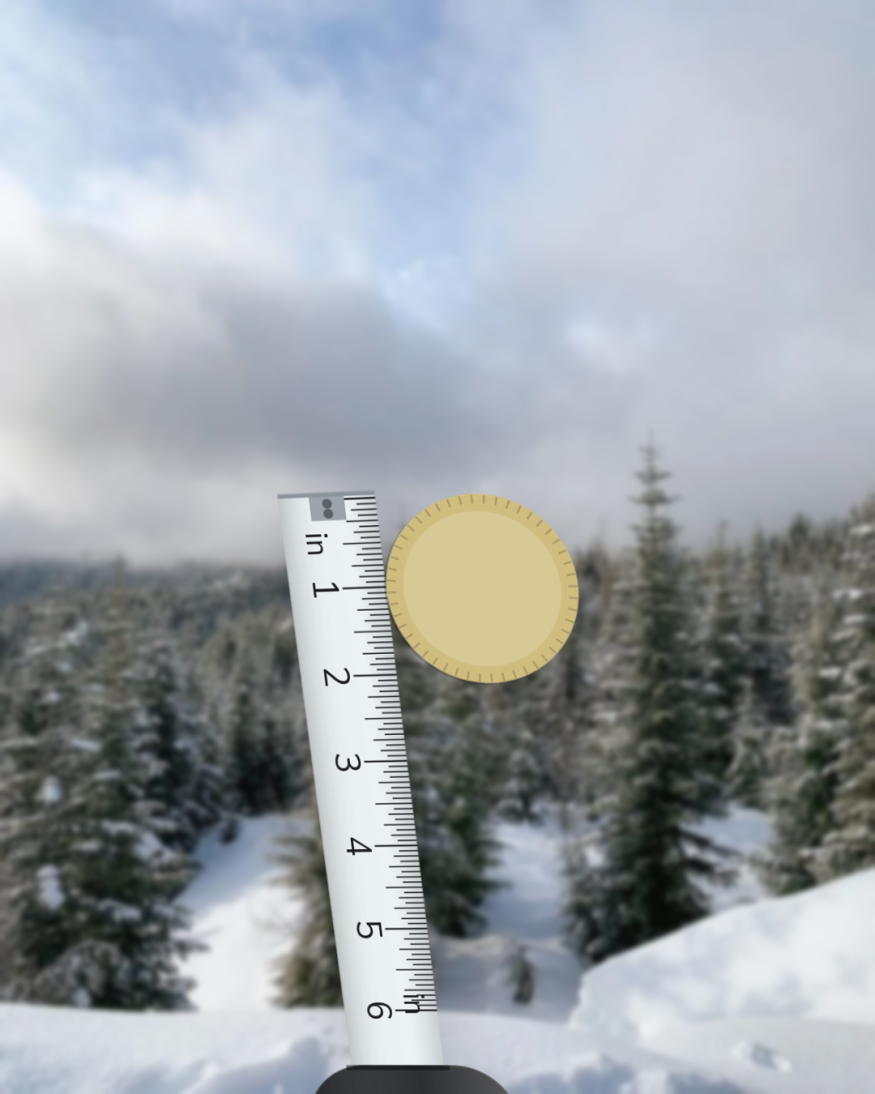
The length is value=2.125 unit=in
